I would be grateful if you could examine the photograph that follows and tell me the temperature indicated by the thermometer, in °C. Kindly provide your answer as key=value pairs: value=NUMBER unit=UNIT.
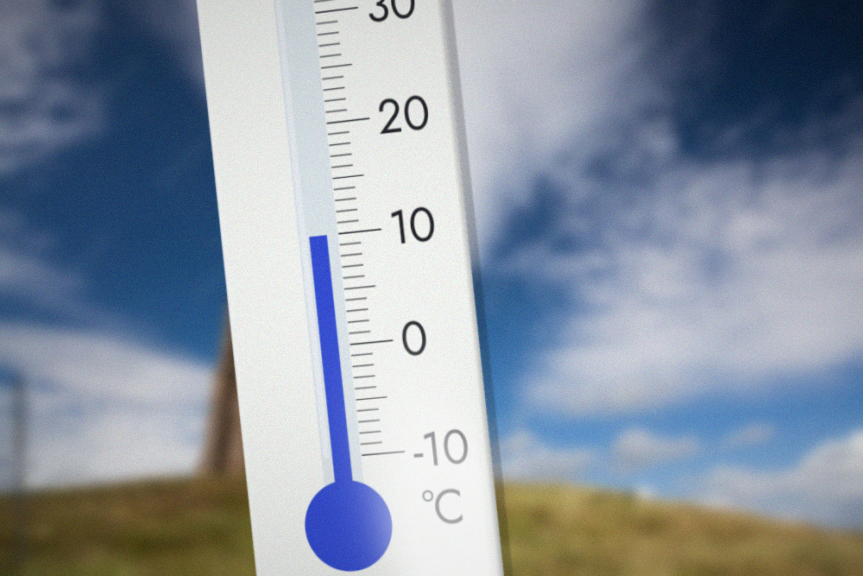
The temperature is value=10 unit=°C
